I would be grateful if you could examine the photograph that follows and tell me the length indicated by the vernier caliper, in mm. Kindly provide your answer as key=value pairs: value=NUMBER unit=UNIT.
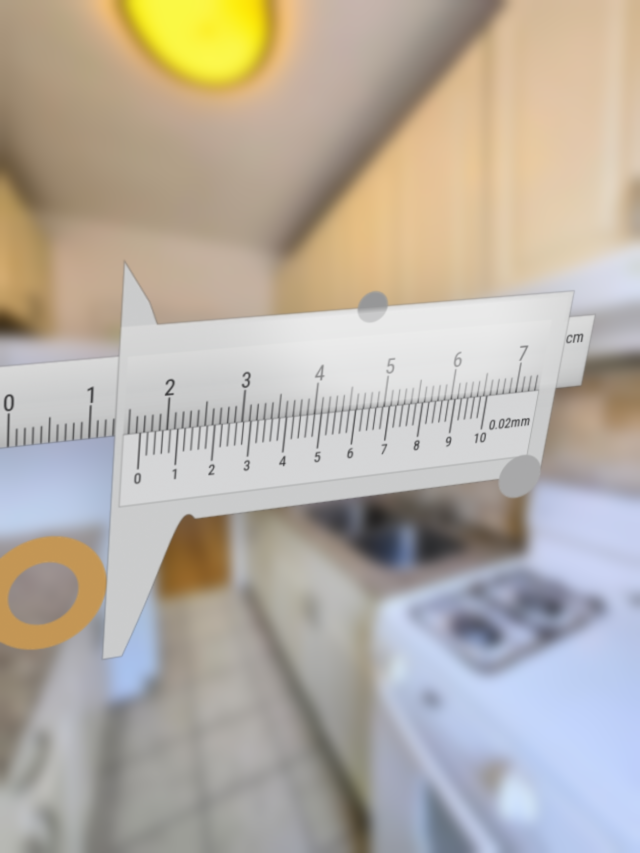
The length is value=16.5 unit=mm
